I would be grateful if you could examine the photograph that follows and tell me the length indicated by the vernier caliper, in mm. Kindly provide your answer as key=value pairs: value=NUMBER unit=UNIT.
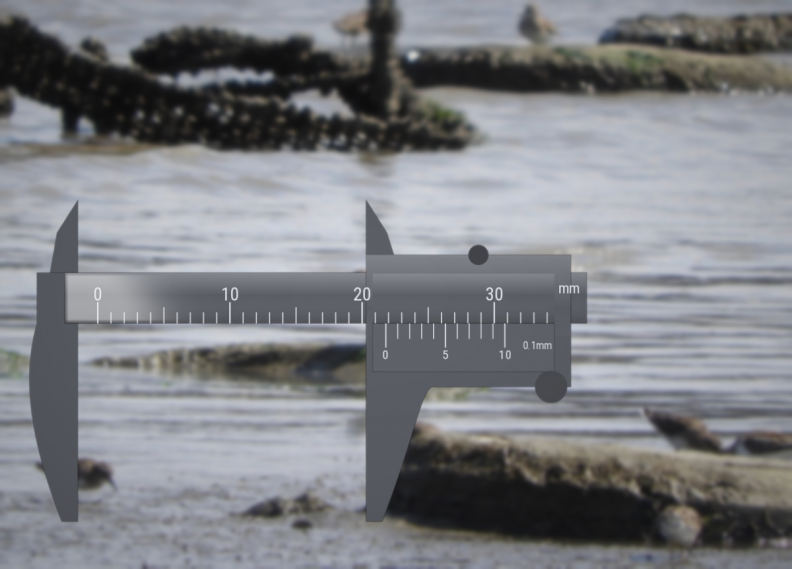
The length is value=21.8 unit=mm
